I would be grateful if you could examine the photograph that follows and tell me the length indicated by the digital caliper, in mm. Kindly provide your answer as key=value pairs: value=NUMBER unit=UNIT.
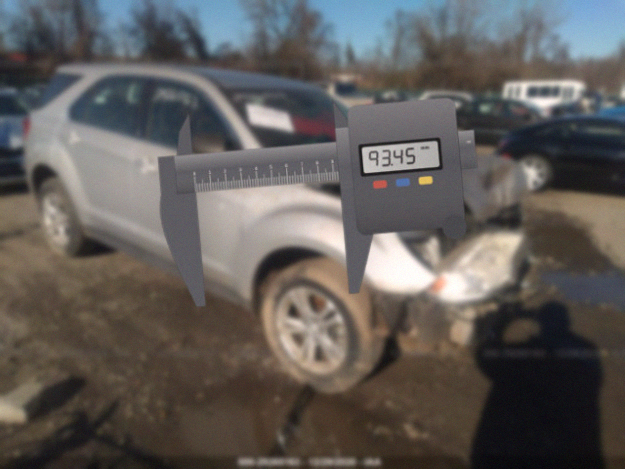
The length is value=93.45 unit=mm
